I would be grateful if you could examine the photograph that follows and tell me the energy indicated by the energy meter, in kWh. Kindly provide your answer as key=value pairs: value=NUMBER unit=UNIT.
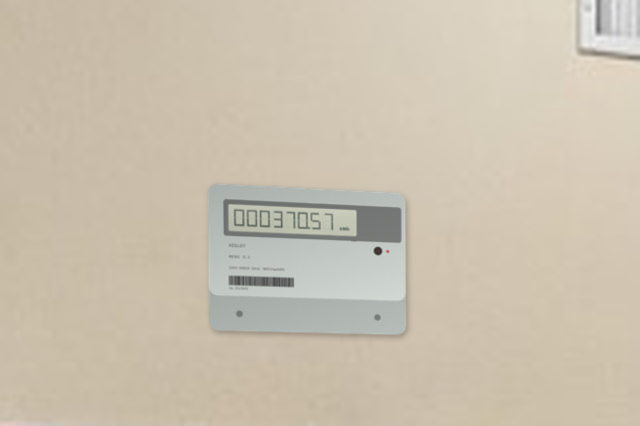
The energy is value=370.57 unit=kWh
